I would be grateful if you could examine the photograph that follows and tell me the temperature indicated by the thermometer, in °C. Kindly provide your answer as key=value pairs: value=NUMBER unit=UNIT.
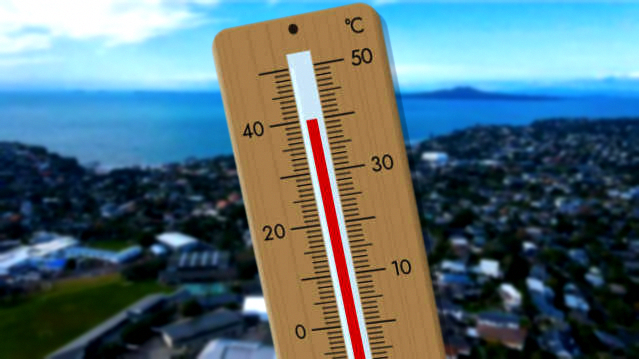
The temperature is value=40 unit=°C
